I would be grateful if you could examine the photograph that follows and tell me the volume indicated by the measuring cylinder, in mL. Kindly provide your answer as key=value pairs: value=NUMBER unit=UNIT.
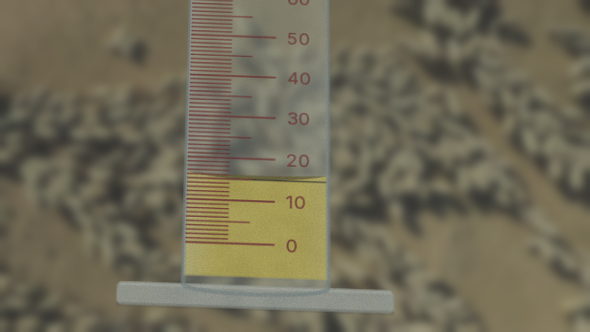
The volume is value=15 unit=mL
